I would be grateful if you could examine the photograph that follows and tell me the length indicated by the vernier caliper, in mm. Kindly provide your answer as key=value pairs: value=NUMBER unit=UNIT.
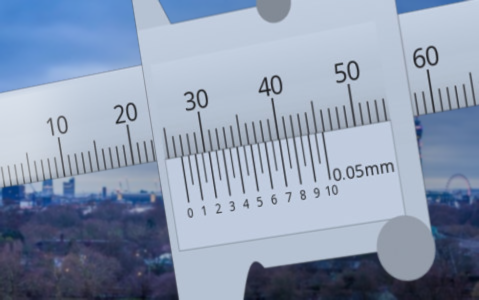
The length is value=26.8 unit=mm
